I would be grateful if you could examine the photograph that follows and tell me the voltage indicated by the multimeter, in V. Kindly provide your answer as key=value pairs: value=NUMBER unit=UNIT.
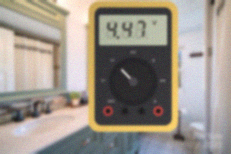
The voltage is value=4.47 unit=V
